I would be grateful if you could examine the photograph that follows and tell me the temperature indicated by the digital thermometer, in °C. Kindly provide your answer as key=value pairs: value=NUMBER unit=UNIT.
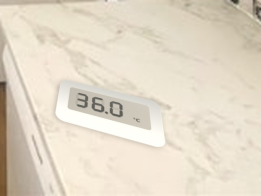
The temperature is value=36.0 unit=°C
